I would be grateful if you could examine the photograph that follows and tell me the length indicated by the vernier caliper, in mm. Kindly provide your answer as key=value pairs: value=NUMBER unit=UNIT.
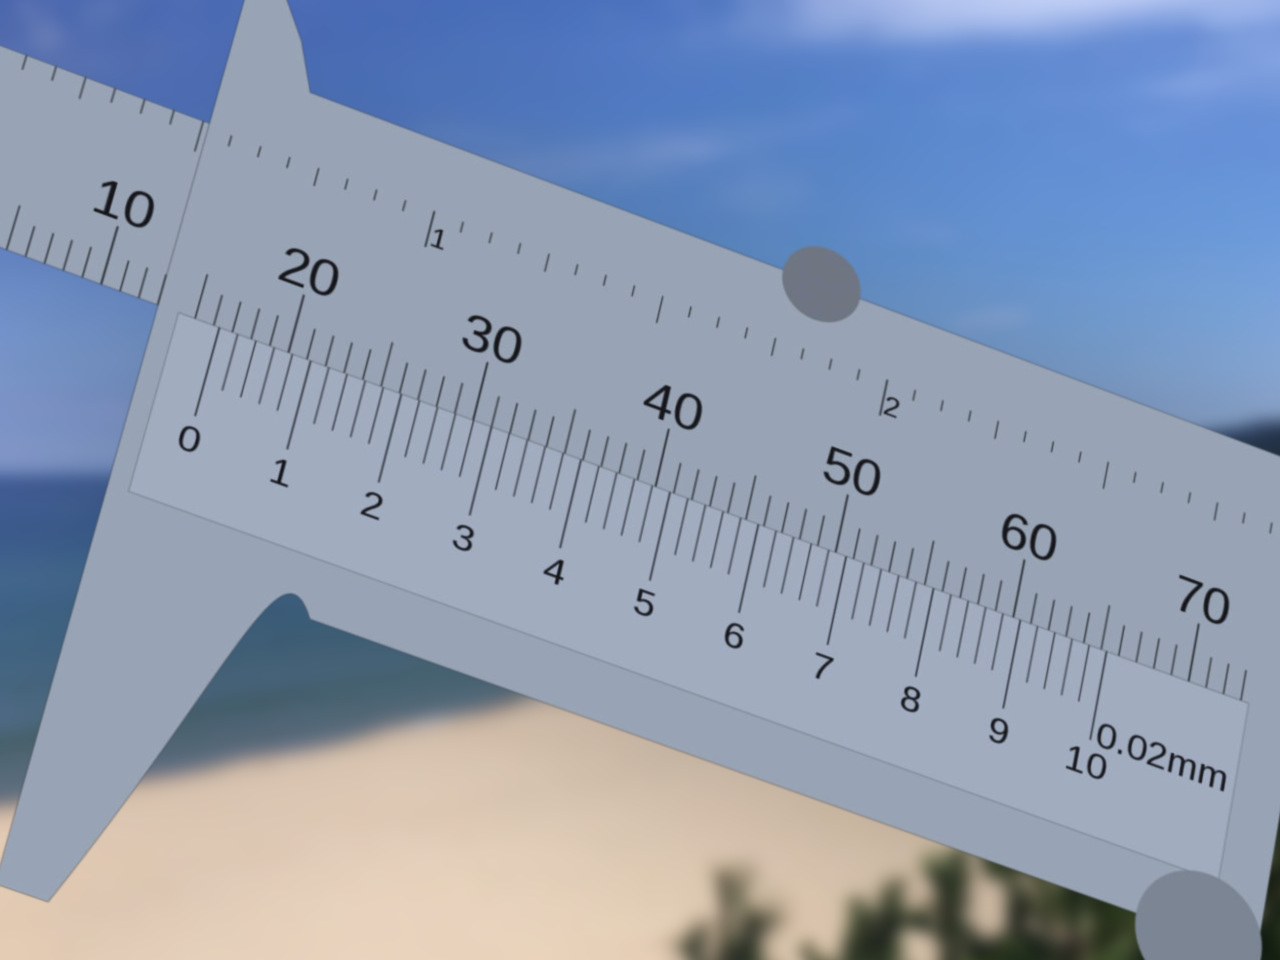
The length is value=16.3 unit=mm
